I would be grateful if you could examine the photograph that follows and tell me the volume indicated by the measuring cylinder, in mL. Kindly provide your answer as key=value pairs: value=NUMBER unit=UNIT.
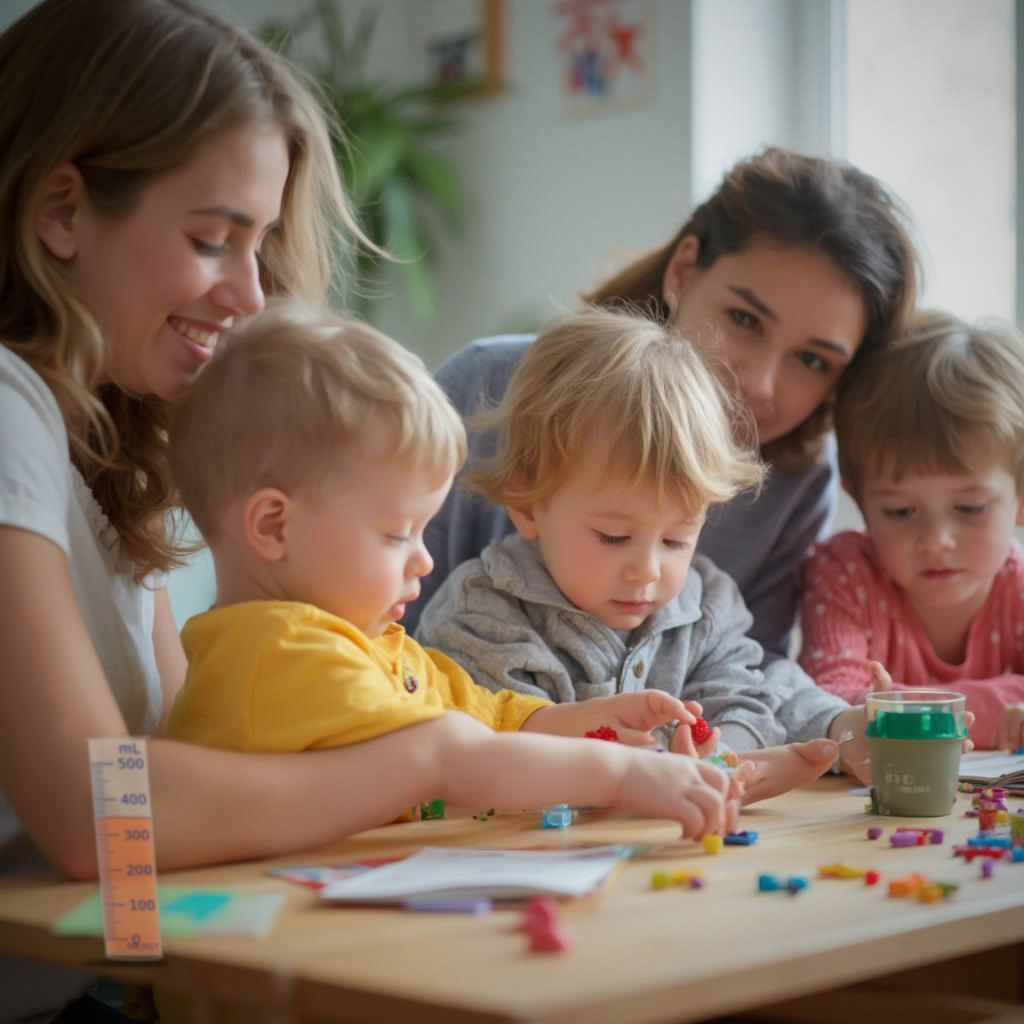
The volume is value=350 unit=mL
